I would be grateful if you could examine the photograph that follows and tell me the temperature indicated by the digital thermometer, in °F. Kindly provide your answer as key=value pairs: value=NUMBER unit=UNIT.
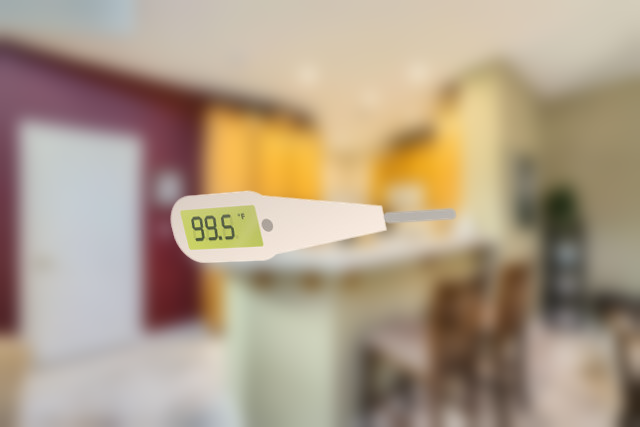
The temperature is value=99.5 unit=°F
